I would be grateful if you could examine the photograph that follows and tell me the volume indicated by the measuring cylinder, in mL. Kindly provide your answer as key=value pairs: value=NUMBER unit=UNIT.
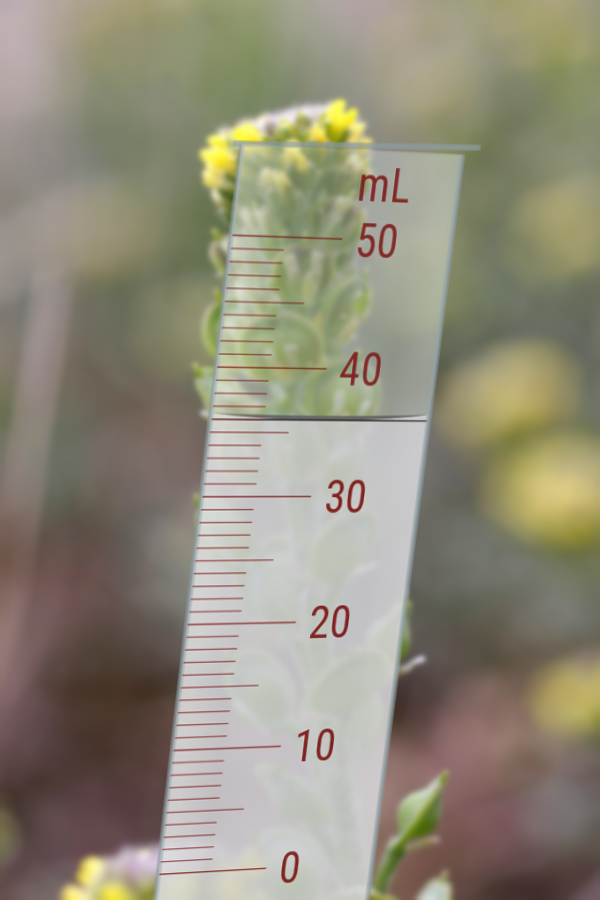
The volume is value=36 unit=mL
